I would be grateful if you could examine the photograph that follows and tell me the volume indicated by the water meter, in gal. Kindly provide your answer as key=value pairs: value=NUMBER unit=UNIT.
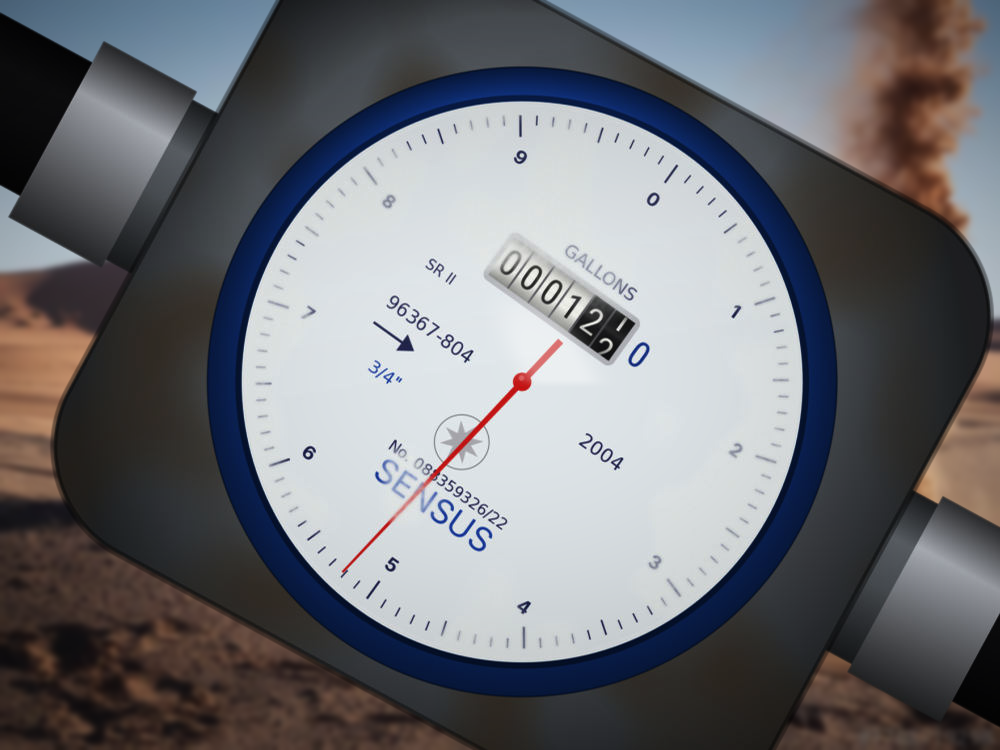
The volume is value=1215.2 unit=gal
